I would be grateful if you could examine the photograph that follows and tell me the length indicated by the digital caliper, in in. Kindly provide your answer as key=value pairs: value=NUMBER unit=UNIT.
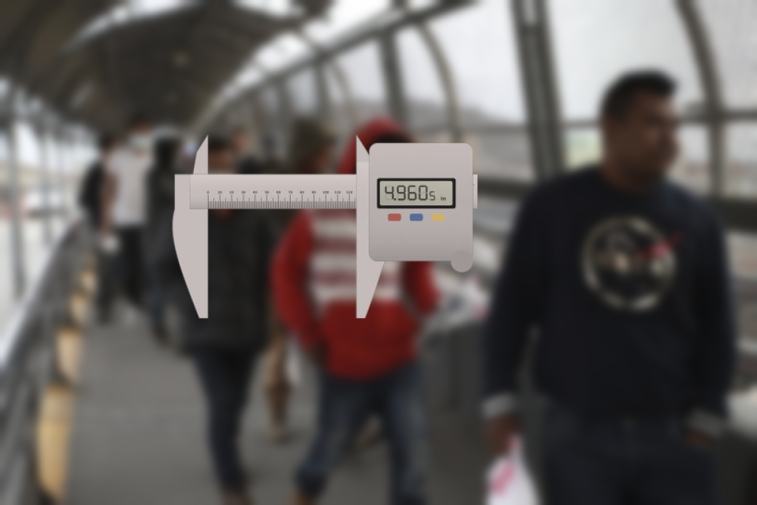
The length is value=4.9605 unit=in
